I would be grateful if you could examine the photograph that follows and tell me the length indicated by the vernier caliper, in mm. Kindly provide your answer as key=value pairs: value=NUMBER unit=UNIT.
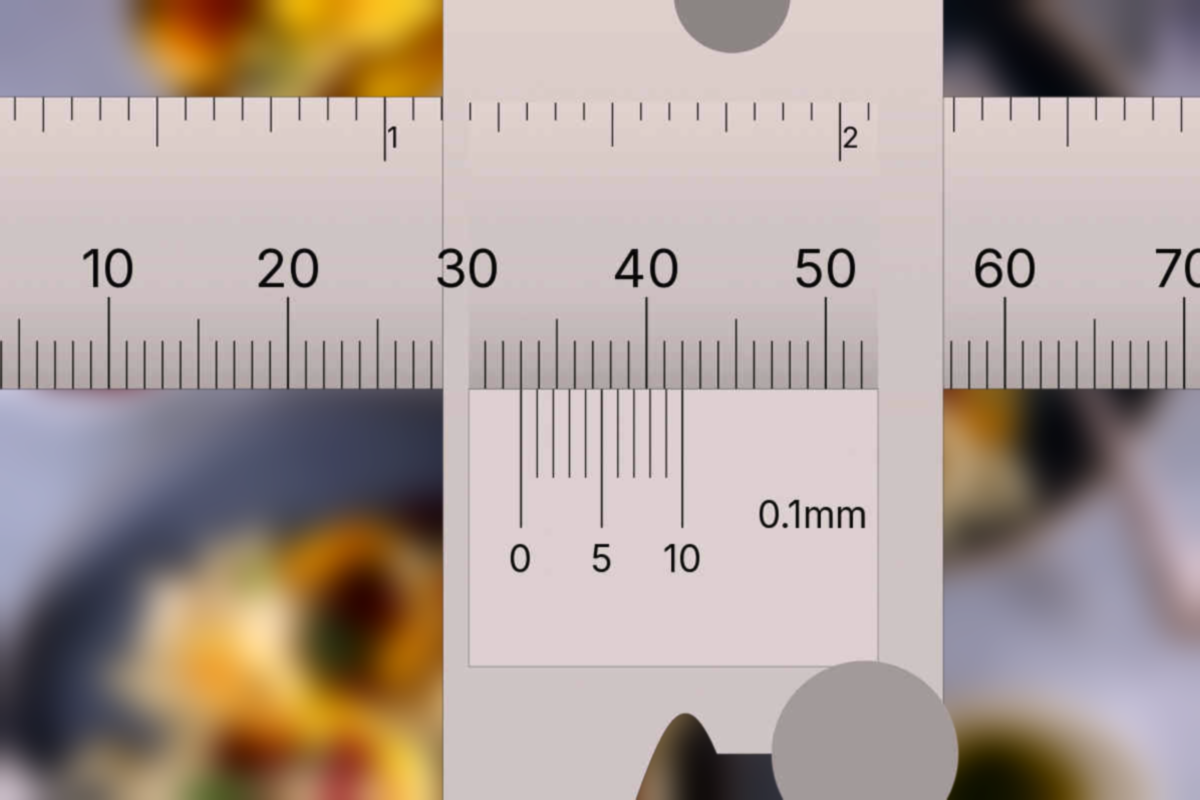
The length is value=33.0 unit=mm
